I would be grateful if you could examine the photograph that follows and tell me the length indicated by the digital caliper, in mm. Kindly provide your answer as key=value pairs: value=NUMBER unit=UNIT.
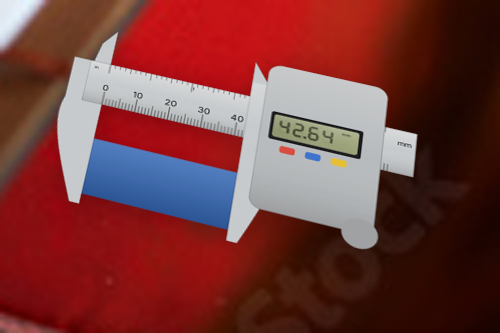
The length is value=42.64 unit=mm
